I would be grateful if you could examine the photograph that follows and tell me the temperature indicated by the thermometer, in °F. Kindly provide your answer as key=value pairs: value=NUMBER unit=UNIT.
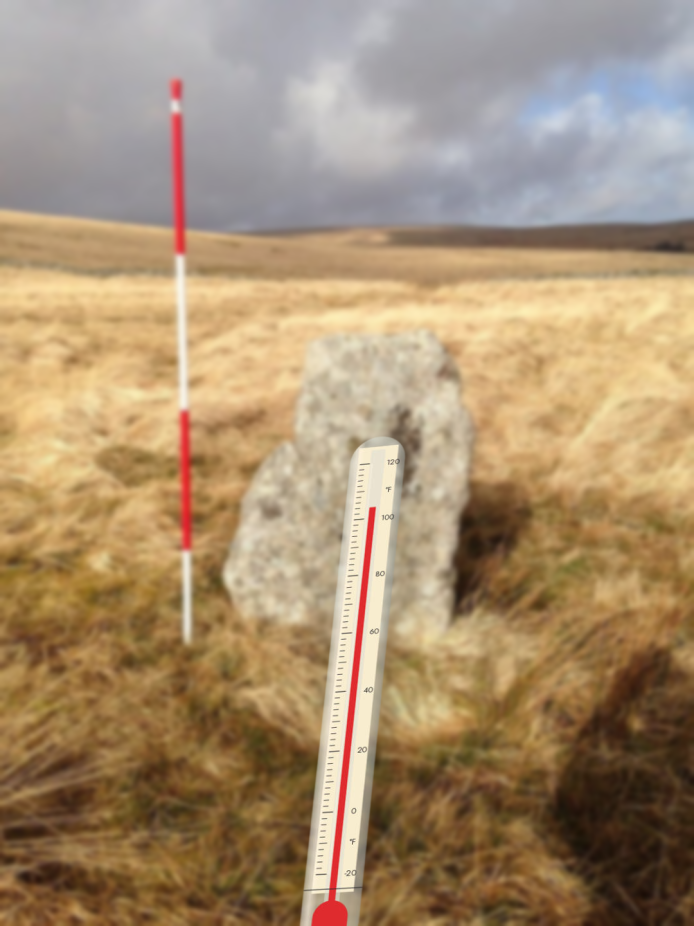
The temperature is value=104 unit=°F
